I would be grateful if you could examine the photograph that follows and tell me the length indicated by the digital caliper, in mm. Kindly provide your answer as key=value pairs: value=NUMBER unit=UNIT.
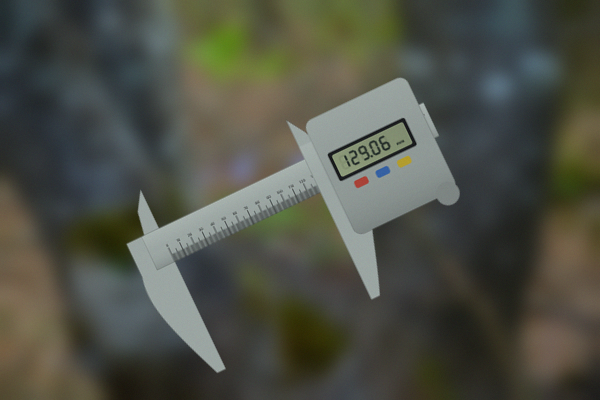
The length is value=129.06 unit=mm
